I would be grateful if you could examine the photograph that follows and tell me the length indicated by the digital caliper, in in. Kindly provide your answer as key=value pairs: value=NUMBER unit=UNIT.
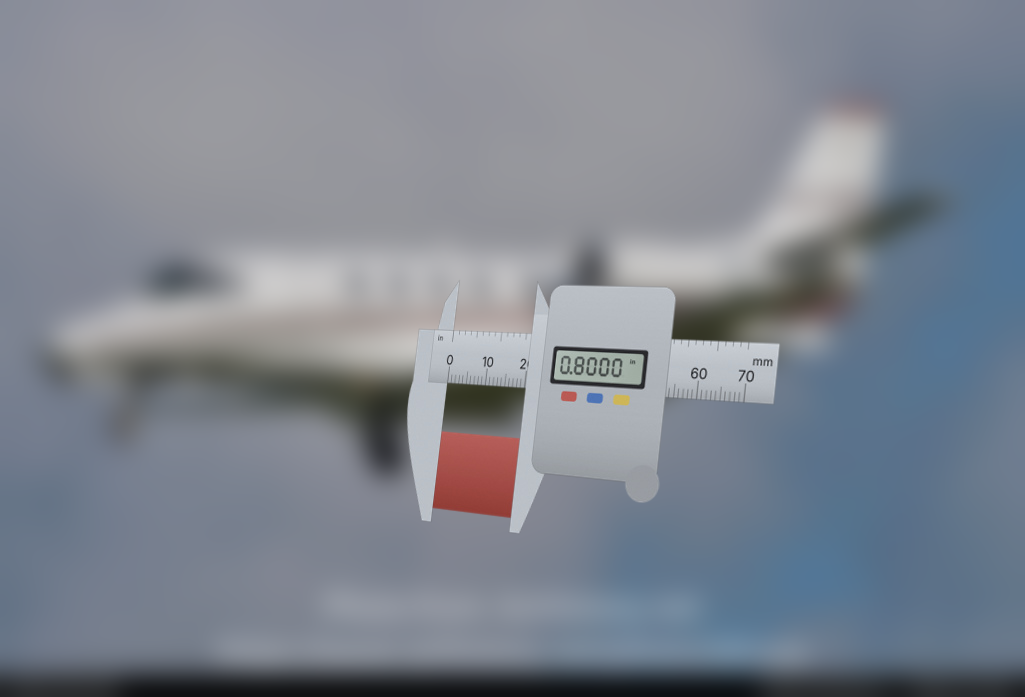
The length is value=0.8000 unit=in
